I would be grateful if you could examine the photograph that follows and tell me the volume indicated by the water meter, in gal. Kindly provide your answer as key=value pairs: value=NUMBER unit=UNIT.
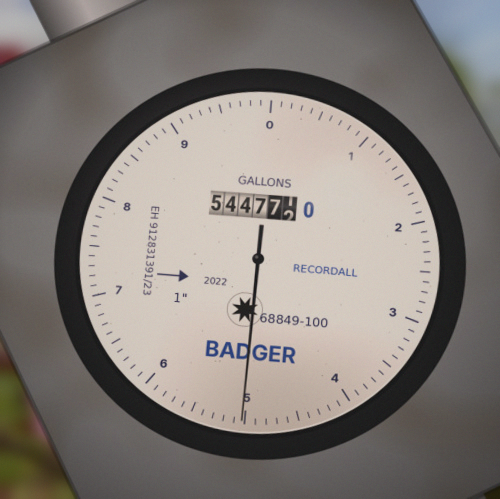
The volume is value=5447715.0 unit=gal
